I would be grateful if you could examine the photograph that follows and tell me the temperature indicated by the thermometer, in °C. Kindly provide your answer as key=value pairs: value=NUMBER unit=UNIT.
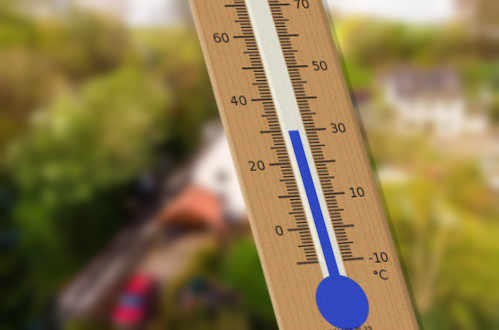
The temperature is value=30 unit=°C
